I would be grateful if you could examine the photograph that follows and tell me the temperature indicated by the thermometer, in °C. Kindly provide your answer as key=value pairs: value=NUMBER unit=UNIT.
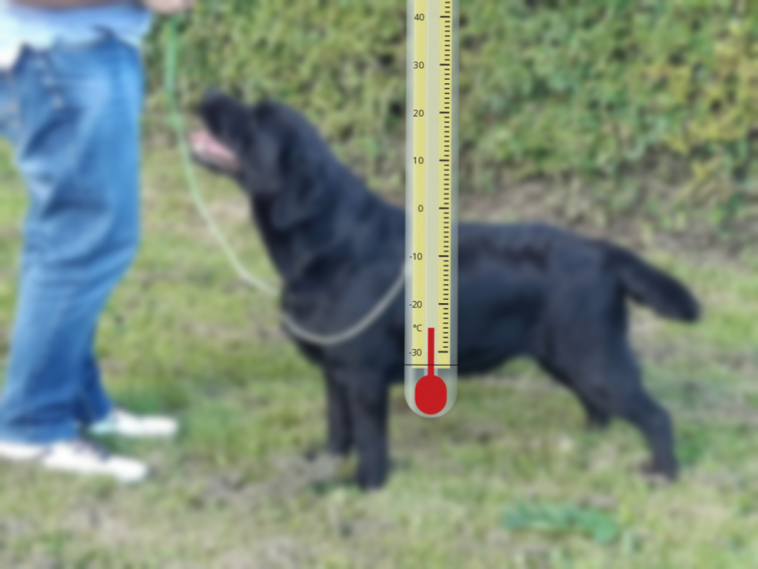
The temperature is value=-25 unit=°C
